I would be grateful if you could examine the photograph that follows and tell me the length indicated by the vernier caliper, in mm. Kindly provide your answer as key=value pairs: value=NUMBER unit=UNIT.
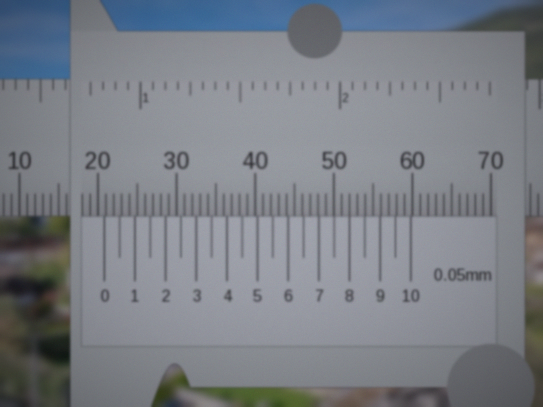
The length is value=20.8 unit=mm
